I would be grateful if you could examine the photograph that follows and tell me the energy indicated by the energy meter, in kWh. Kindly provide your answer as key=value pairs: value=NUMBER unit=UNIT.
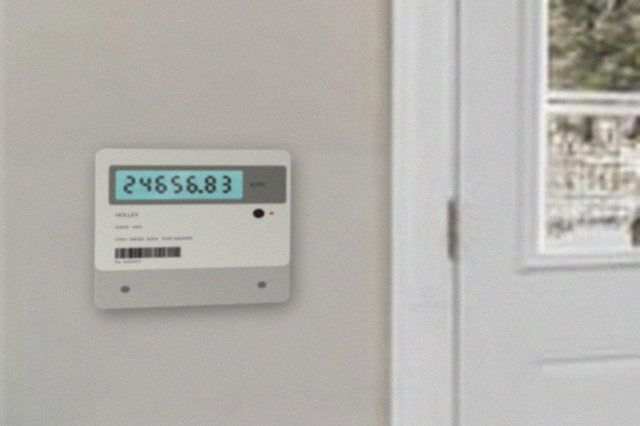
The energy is value=24656.83 unit=kWh
